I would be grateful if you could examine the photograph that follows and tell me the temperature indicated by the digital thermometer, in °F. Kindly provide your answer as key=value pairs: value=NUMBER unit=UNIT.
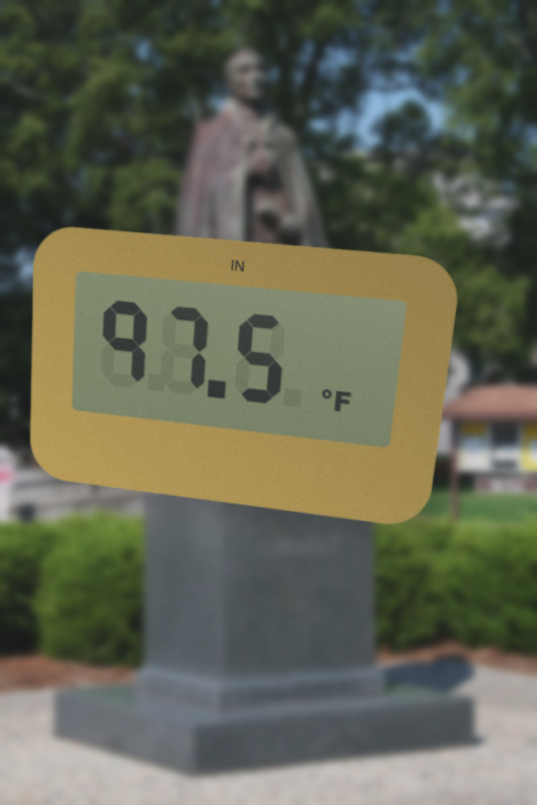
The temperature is value=97.5 unit=°F
